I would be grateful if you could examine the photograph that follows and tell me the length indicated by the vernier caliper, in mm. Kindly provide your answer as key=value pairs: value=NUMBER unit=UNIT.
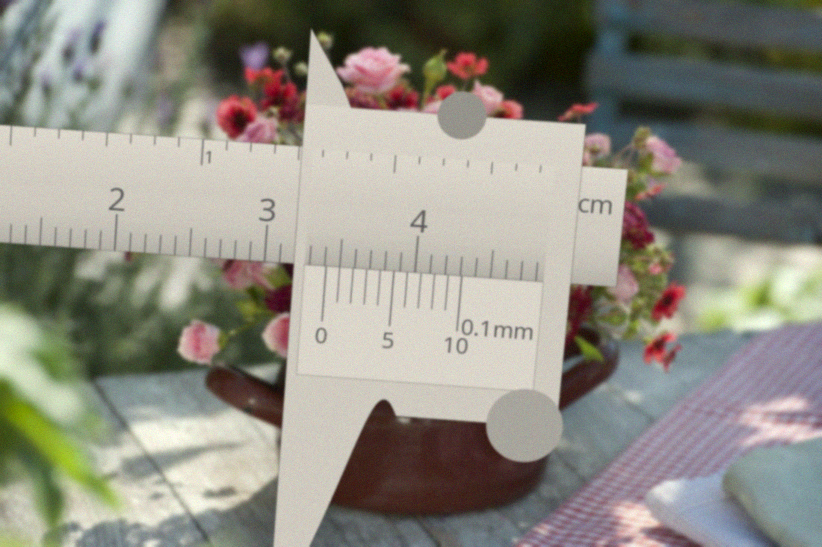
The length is value=34.1 unit=mm
